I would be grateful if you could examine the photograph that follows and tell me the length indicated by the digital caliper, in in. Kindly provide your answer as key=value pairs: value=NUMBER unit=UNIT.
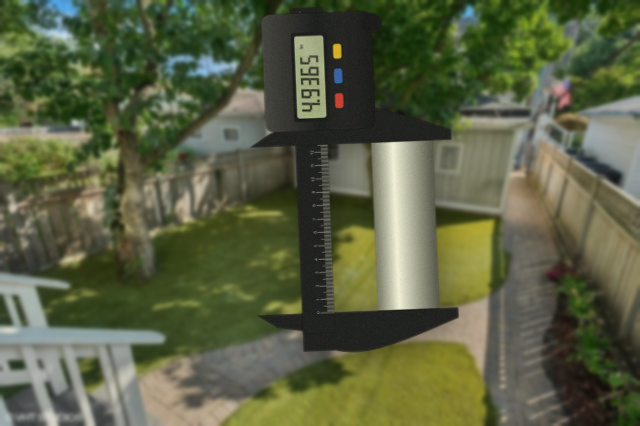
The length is value=4.9365 unit=in
